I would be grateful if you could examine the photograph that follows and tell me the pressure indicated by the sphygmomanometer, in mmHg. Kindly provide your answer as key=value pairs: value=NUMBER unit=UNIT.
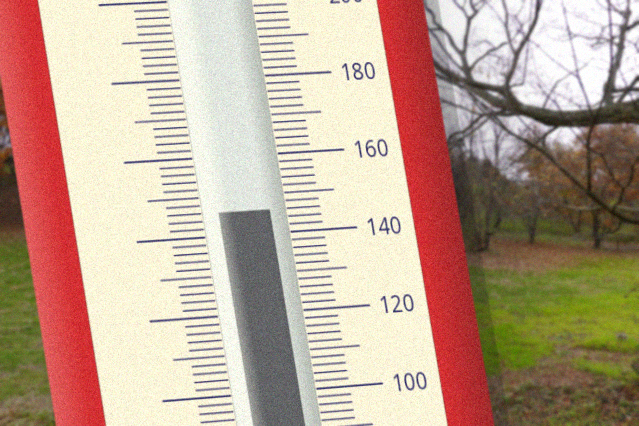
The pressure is value=146 unit=mmHg
